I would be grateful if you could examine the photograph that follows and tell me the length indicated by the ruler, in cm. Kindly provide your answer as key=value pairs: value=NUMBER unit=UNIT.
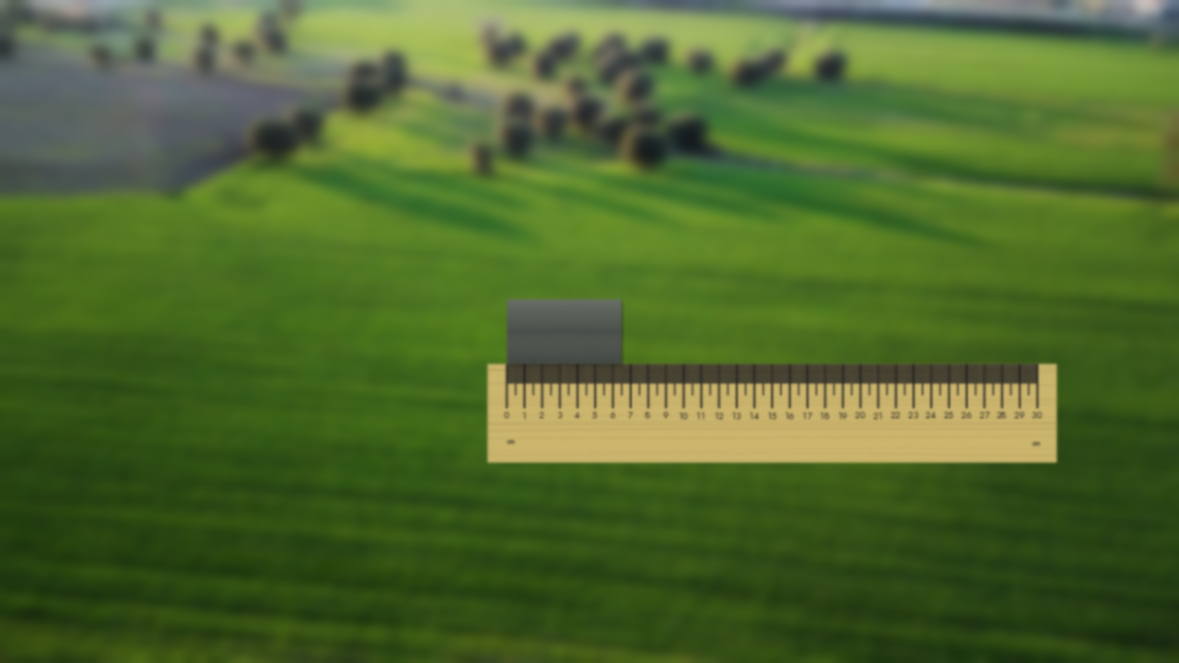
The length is value=6.5 unit=cm
